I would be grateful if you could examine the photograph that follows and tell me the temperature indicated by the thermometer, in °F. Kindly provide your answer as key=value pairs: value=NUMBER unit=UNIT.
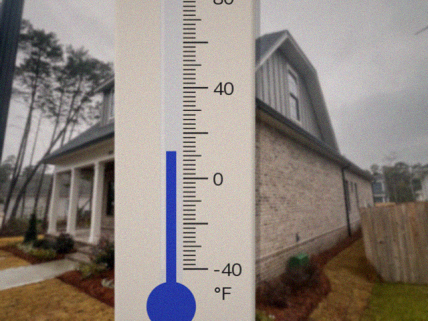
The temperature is value=12 unit=°F
